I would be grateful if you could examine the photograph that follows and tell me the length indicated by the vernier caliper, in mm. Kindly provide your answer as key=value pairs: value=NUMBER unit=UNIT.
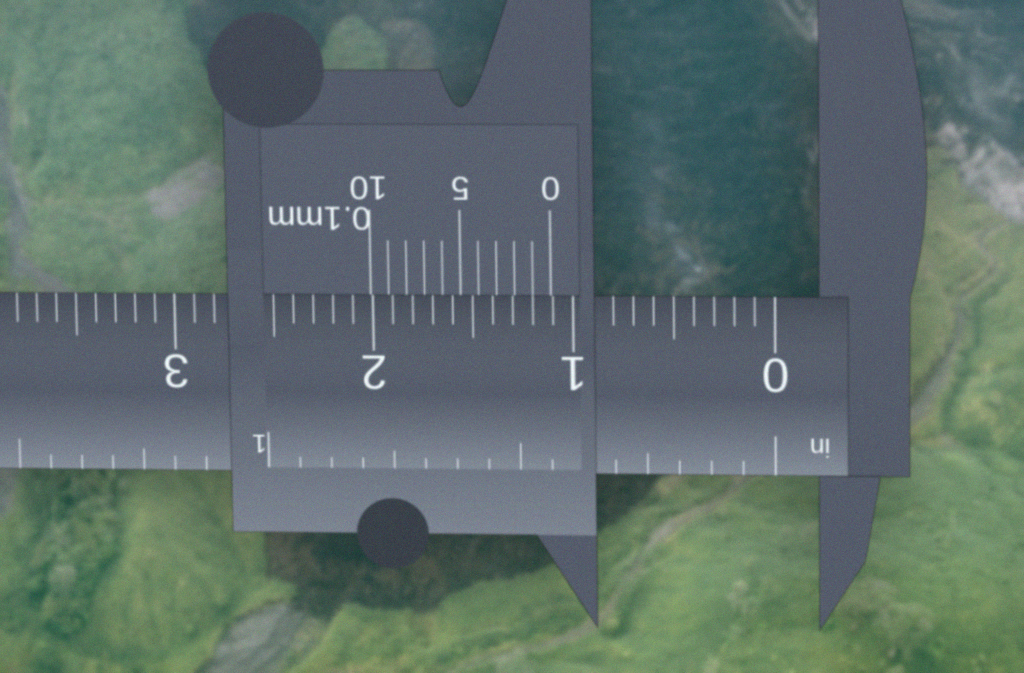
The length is value=11.1 unit=mm
